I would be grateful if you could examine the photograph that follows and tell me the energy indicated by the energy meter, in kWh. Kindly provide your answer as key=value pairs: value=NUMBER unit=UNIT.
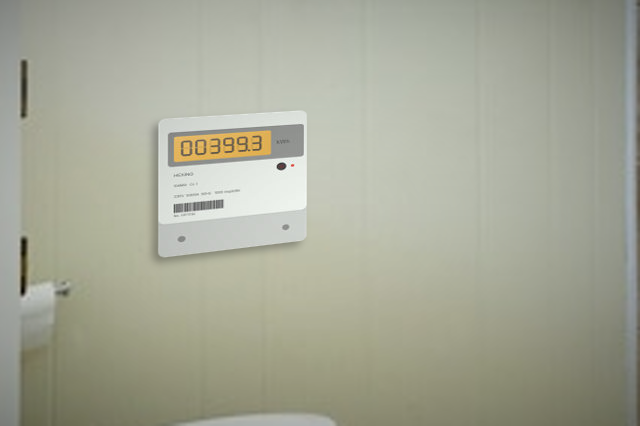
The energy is value=399.3 unit=kWh
